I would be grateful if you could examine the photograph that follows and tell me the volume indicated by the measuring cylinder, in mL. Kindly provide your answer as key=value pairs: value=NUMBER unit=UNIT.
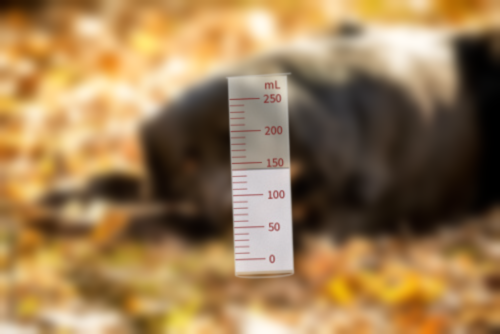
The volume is value=140 unit=mL
